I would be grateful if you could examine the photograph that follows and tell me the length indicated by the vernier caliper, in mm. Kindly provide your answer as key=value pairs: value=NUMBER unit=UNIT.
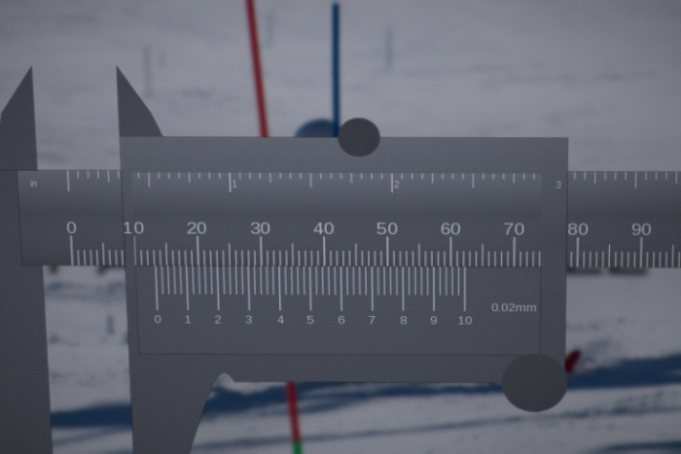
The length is value=13.2 unit=mm
